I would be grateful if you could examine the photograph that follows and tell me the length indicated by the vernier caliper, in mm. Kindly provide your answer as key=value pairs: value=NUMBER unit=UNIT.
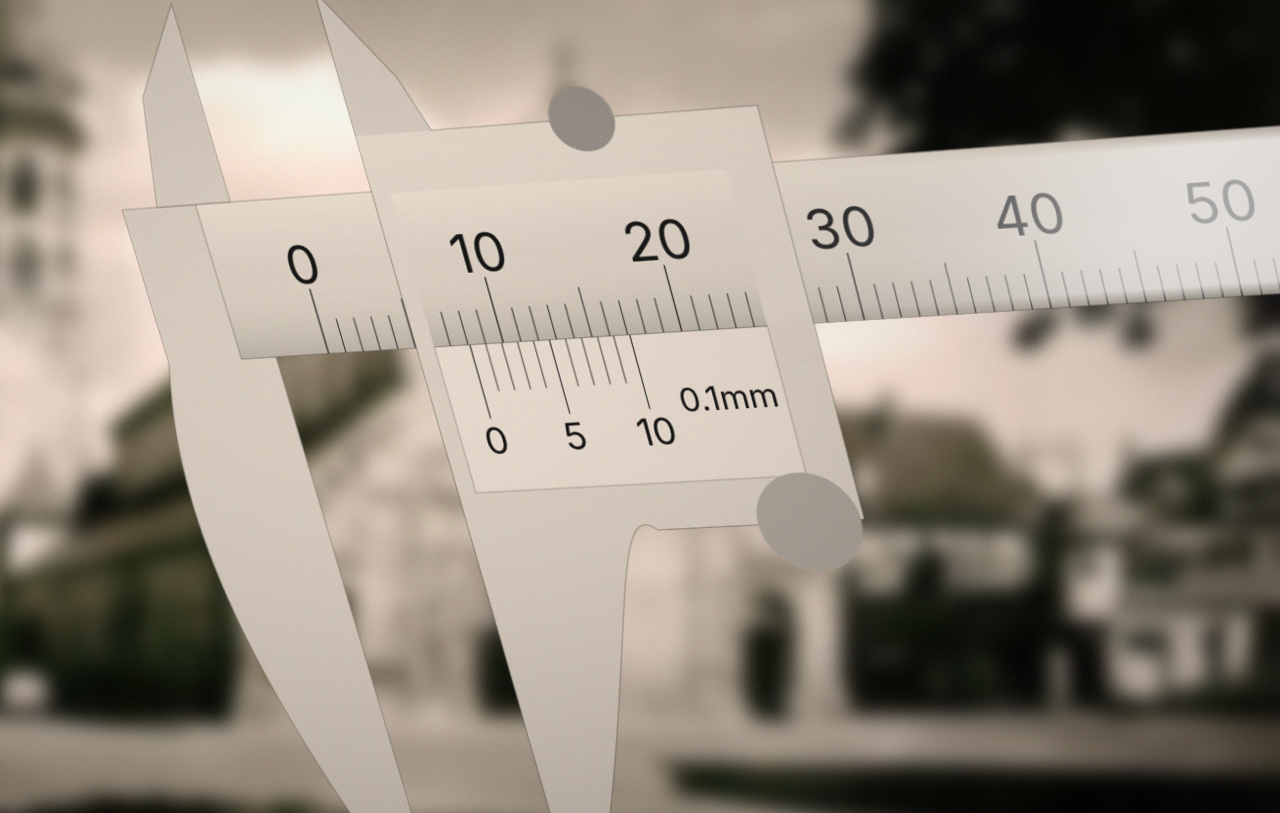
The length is value=8.1 unit=mm
